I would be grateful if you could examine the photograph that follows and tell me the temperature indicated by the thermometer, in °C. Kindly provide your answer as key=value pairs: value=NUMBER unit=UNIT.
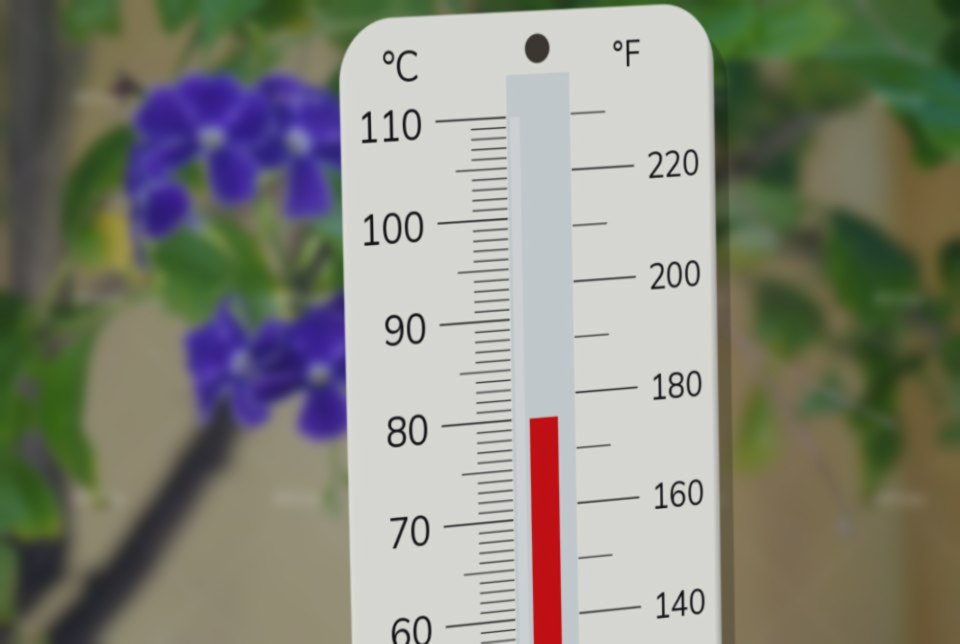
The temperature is value=80 unit=°C
